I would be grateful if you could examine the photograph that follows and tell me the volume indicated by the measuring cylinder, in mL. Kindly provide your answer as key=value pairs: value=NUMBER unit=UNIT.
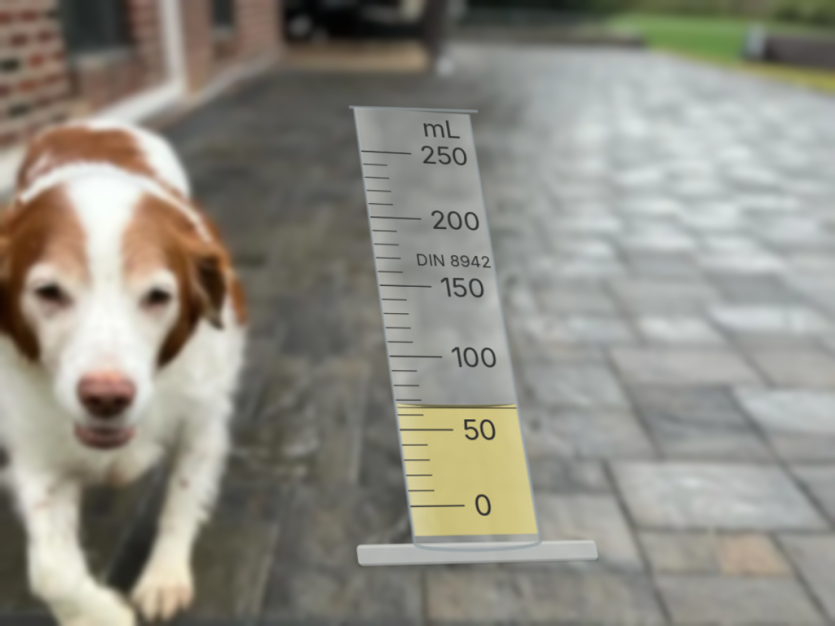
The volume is value=65 unit=mL
